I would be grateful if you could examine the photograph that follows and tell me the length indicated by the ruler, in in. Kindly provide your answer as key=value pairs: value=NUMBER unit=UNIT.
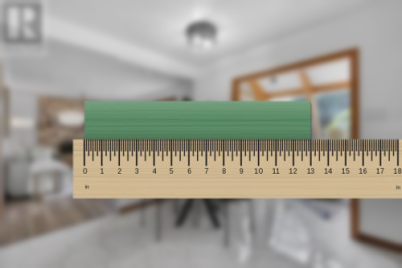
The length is value=13 unit=in
